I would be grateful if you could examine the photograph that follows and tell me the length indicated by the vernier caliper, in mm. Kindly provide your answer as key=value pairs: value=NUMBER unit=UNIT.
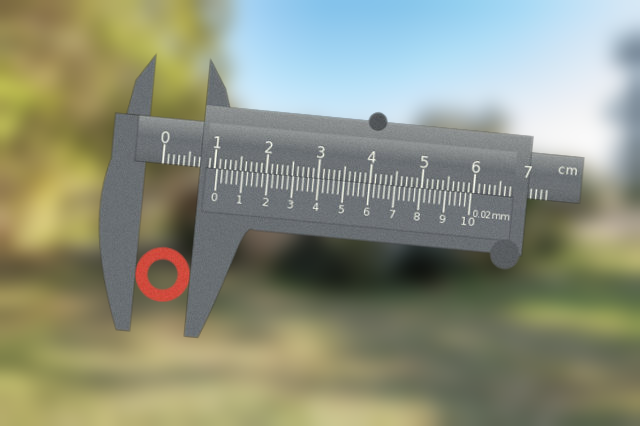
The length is value=10.5 unit=mm
